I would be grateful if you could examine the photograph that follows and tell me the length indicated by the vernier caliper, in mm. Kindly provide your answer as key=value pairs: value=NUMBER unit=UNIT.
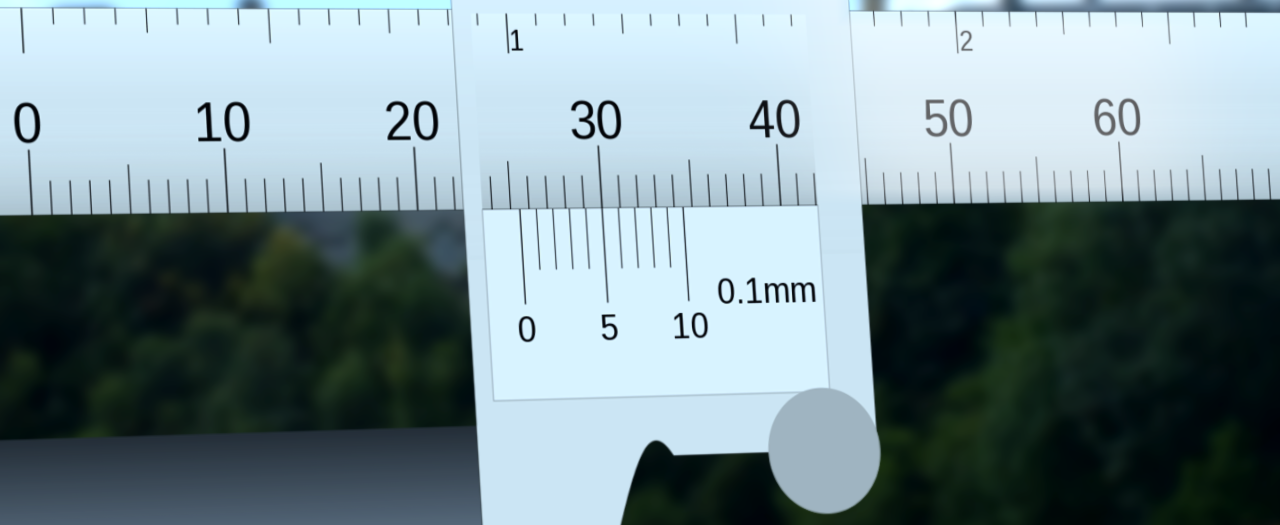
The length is value=25.5 unit=mm
